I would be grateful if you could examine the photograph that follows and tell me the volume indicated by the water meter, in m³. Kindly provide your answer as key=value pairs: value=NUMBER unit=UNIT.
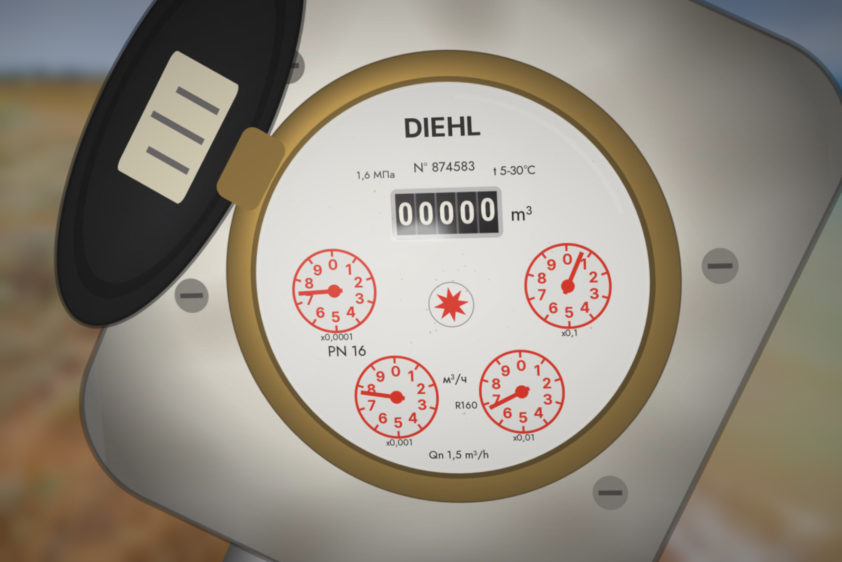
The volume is value=0.0677 unit=m³
